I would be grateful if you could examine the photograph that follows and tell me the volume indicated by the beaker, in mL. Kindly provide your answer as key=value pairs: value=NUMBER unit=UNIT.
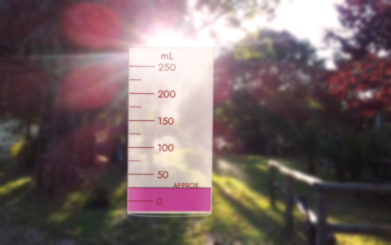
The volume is value=25 unit=mL
